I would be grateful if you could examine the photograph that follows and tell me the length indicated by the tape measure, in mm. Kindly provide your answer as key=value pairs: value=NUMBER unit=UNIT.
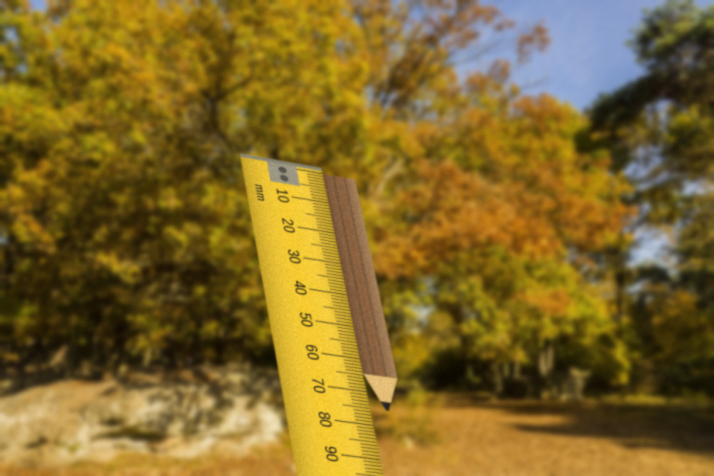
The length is value=75 unit=mm
